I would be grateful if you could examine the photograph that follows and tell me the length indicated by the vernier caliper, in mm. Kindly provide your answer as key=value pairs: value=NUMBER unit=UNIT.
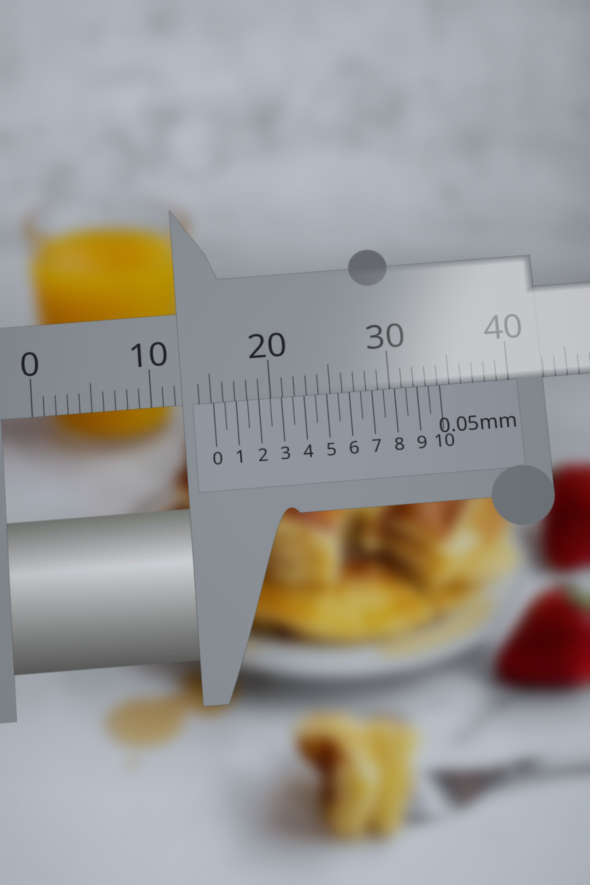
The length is value=15.2 unit=mm
